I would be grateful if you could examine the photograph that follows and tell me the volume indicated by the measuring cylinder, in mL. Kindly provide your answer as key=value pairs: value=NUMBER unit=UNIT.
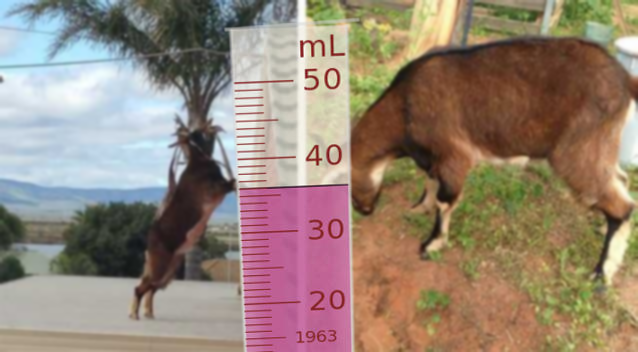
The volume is value=36 unit=mL
